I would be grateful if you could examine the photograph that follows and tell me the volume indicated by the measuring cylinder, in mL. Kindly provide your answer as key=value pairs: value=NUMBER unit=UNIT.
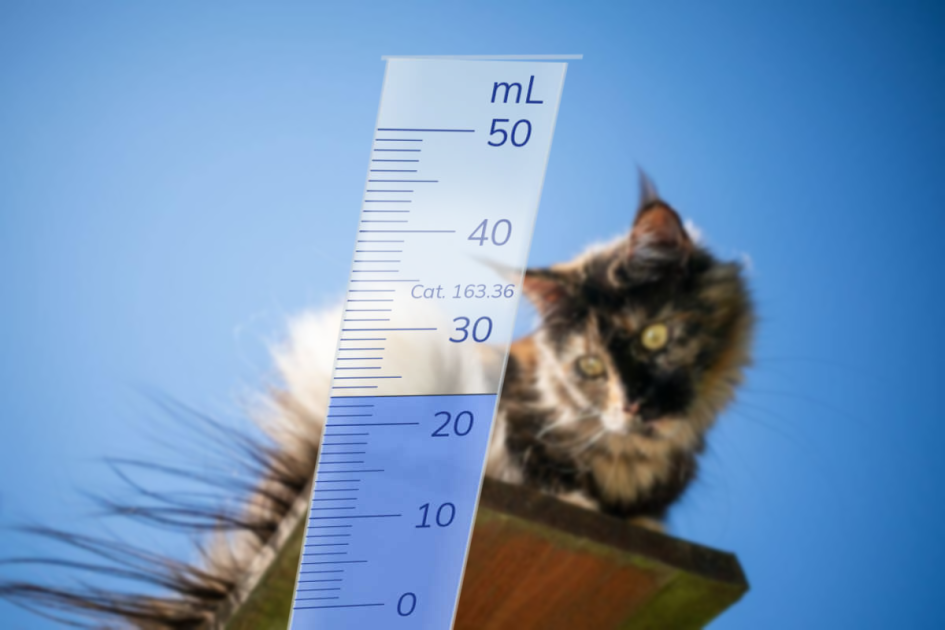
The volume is value=23 unit=mL
